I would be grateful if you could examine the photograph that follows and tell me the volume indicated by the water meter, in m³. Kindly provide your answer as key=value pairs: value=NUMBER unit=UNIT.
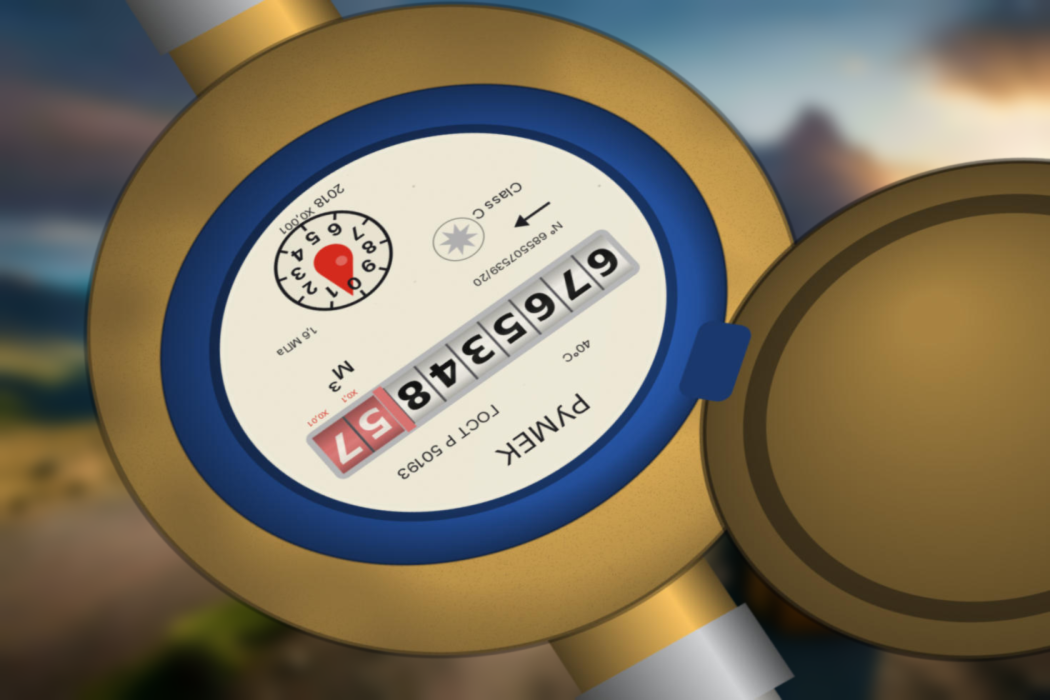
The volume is value=6765348.570 unit=m³
